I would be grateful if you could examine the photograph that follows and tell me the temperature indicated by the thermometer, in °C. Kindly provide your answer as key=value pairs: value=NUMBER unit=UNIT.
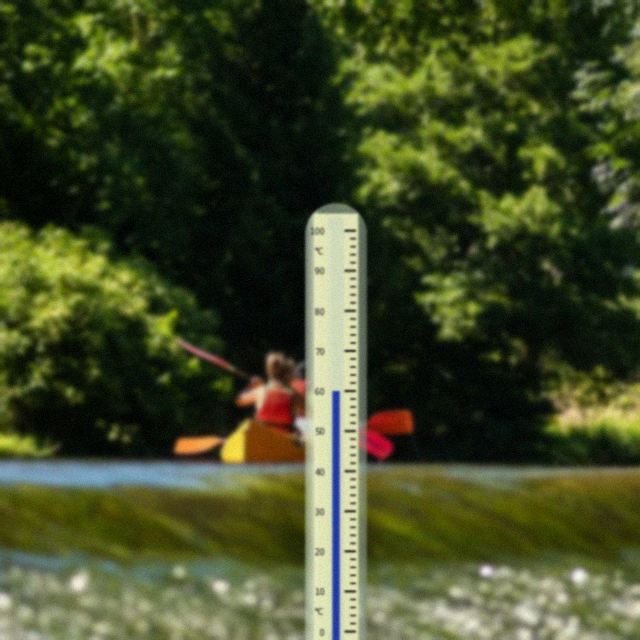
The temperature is value=60 unit=°C
